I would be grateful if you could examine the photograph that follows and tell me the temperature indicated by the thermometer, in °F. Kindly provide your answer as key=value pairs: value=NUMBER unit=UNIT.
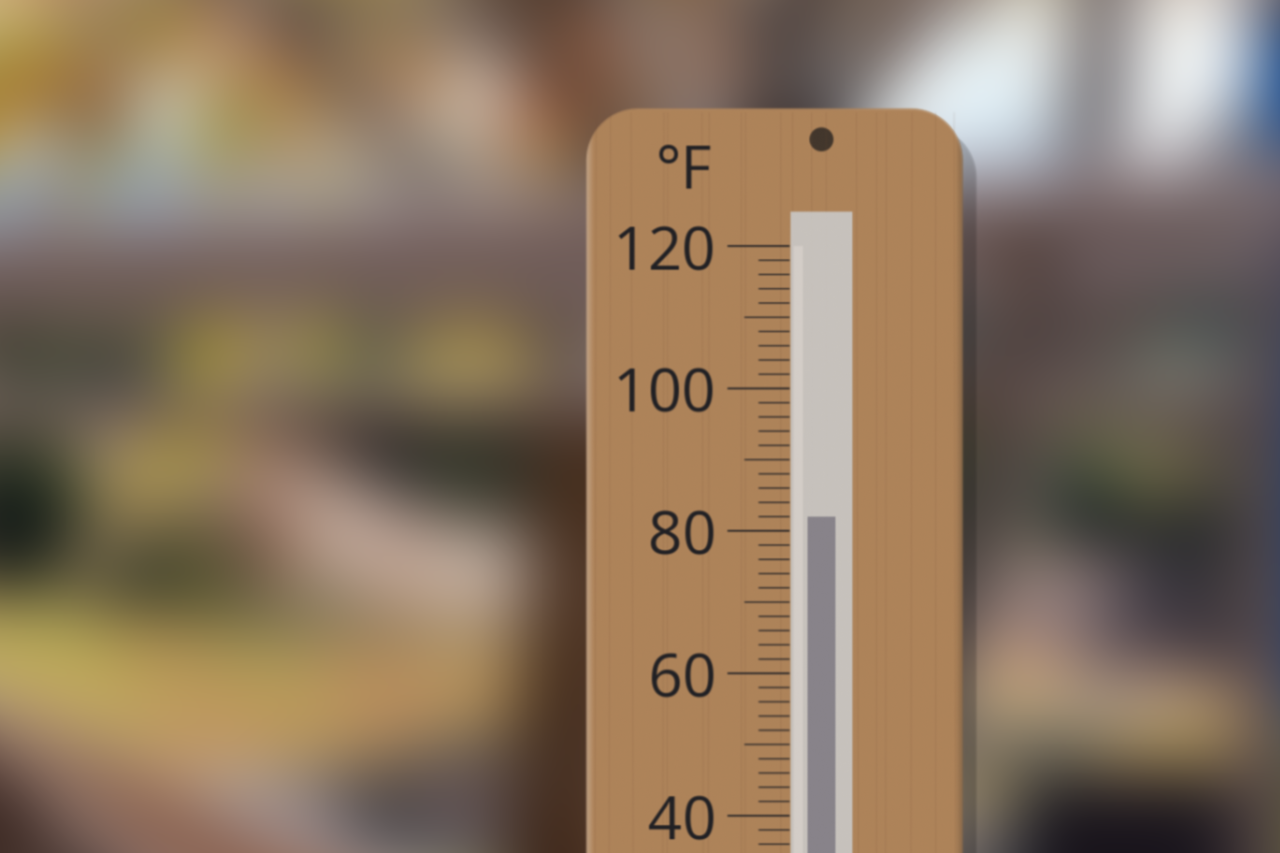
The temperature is value=82 unit=°F
